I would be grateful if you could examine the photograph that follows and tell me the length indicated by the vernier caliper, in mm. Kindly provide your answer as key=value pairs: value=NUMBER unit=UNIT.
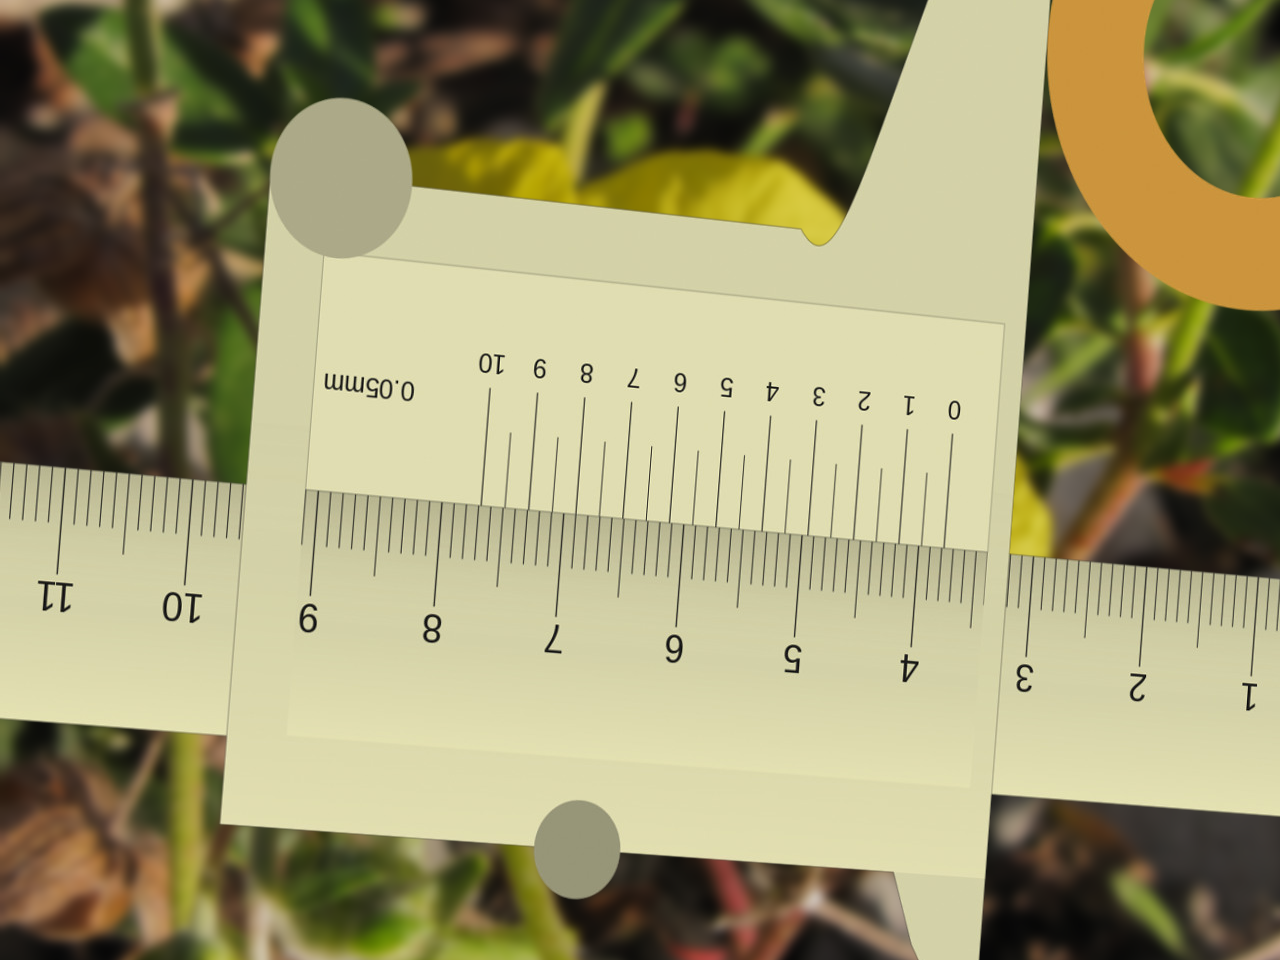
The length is value=37.8 unit=mm
